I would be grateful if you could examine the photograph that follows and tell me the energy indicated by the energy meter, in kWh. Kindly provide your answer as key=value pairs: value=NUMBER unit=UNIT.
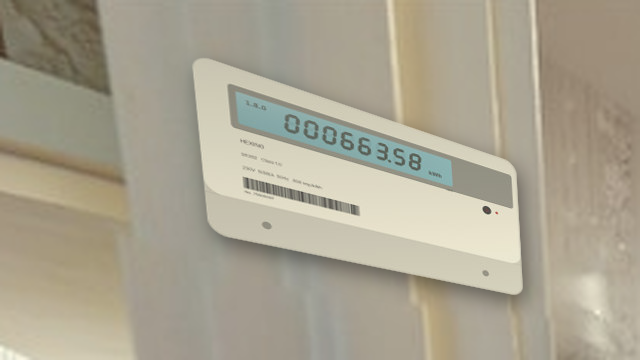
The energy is value=663.58 unit=kWh
